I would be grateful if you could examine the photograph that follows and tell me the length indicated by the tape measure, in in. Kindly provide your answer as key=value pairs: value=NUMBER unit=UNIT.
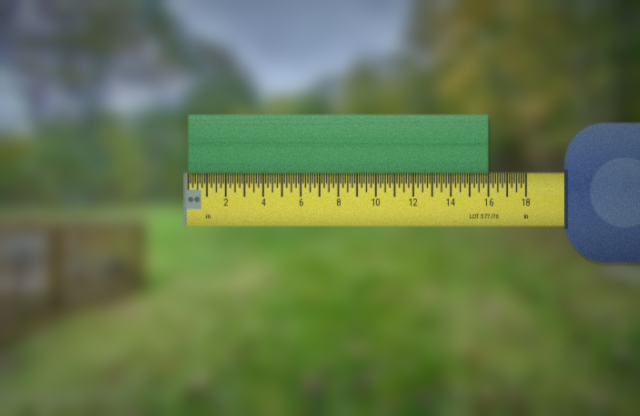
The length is value=16 unit=in
